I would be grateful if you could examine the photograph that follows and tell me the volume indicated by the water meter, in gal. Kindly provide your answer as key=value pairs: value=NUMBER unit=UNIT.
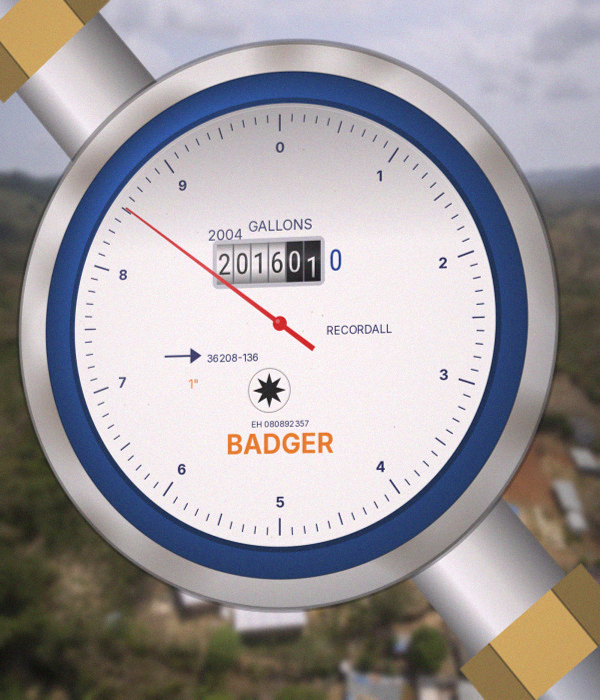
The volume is value=2016008.5 unit=gal
